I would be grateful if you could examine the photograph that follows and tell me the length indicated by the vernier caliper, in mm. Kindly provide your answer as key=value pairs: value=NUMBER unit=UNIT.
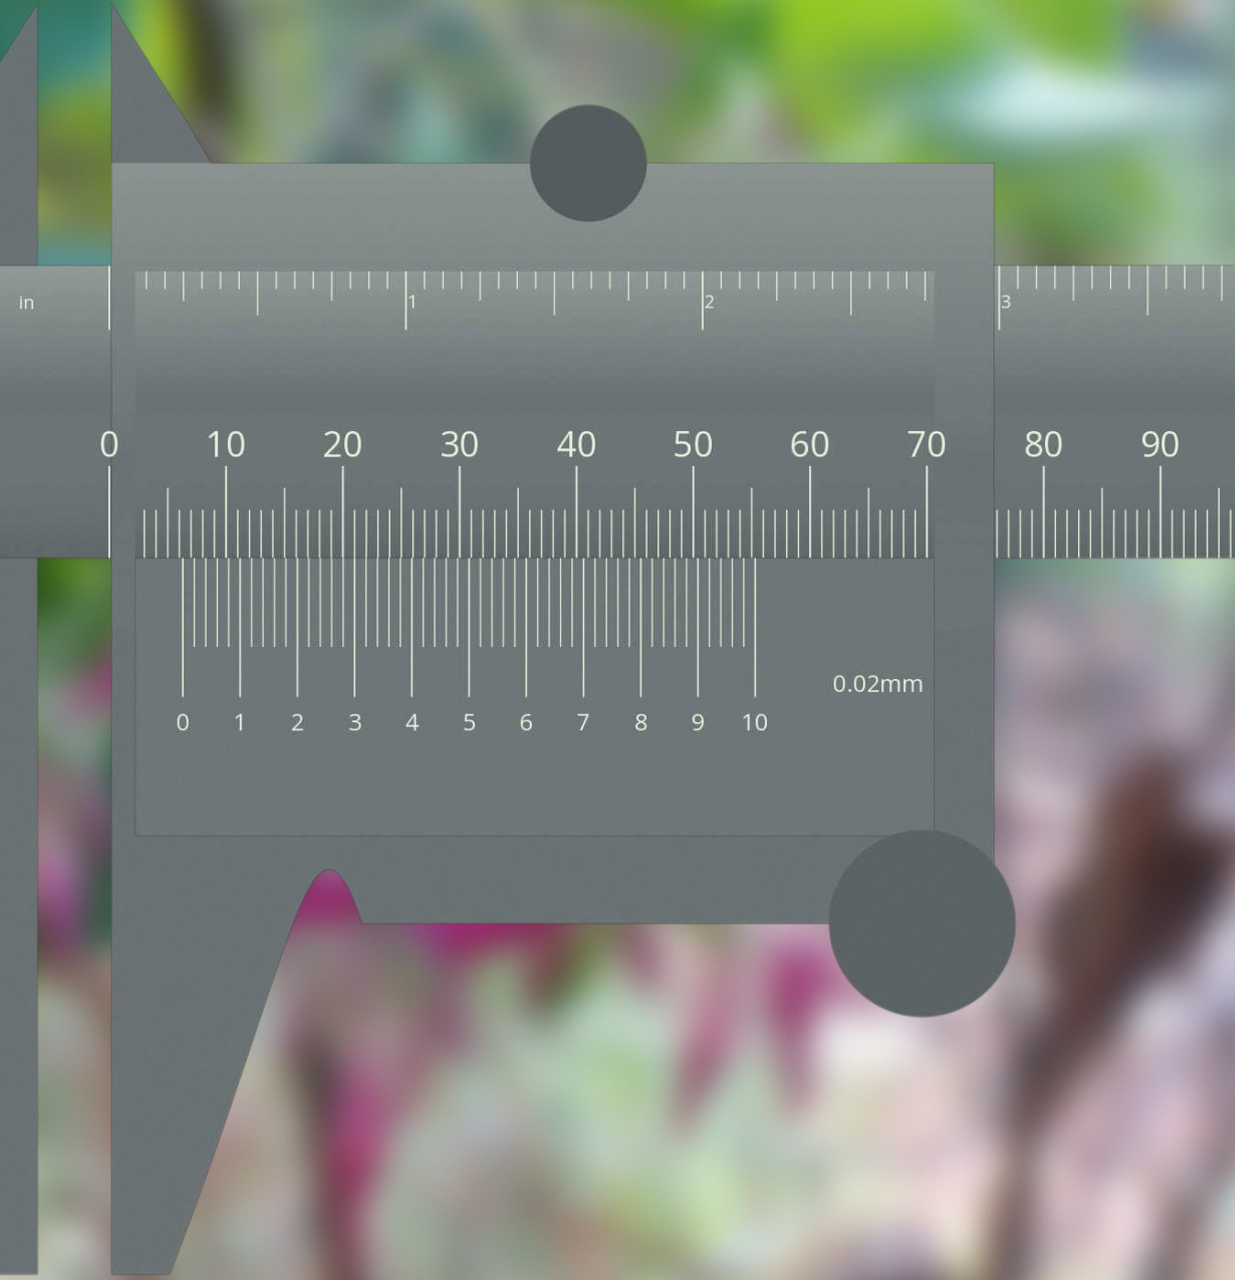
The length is value=6.3 unit=mm
